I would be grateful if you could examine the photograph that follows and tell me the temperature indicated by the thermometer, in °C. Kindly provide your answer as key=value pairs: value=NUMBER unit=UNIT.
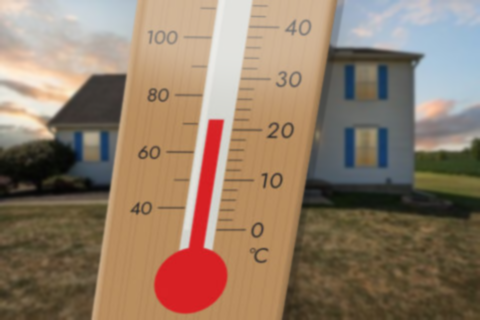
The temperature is value=22 unit=°C
